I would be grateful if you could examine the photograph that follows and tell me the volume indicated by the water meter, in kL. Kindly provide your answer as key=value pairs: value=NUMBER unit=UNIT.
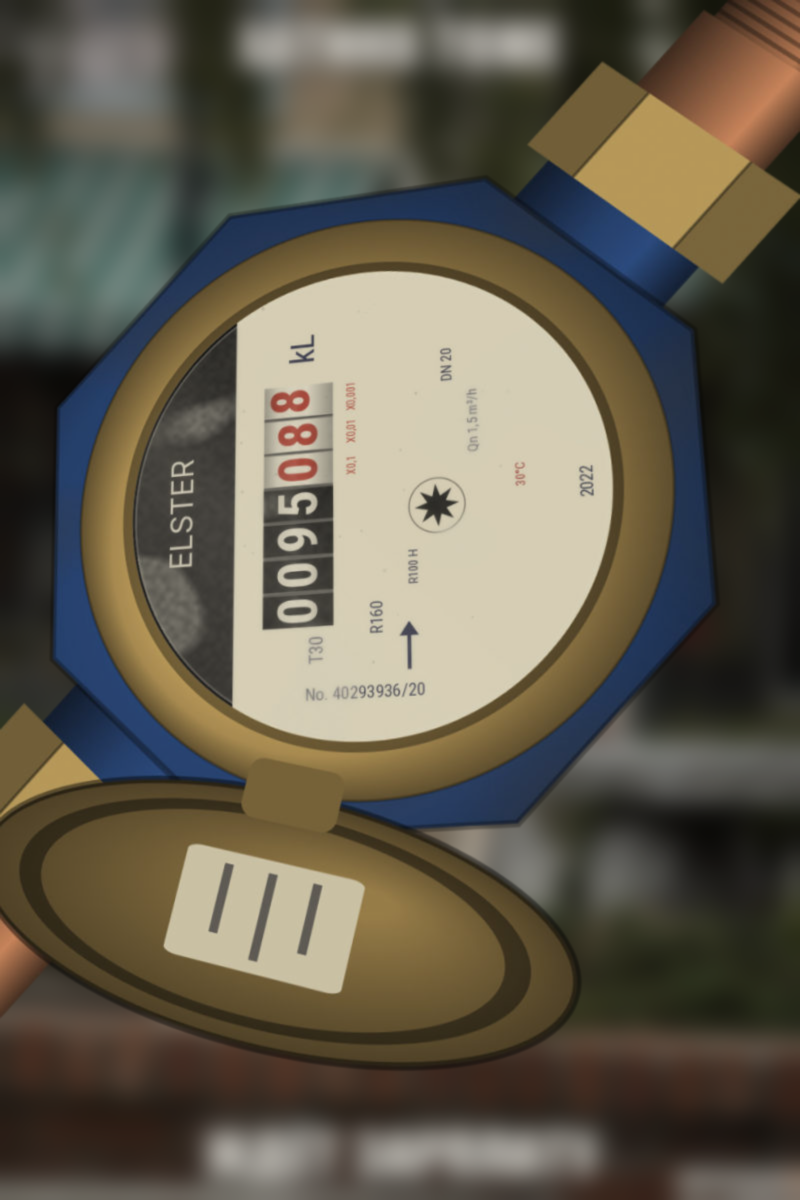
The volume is value=95.088 unit=kL
